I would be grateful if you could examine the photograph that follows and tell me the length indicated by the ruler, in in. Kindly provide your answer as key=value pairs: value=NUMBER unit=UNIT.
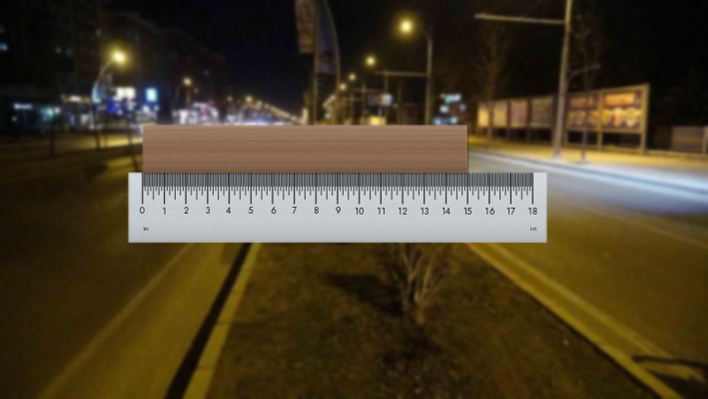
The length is value=15 unit=in
